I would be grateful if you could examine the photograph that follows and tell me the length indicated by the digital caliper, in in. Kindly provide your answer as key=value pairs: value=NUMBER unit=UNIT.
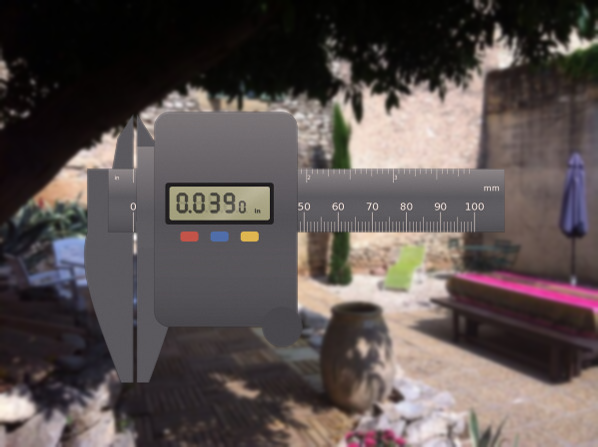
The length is value=0.0390 unit=in
